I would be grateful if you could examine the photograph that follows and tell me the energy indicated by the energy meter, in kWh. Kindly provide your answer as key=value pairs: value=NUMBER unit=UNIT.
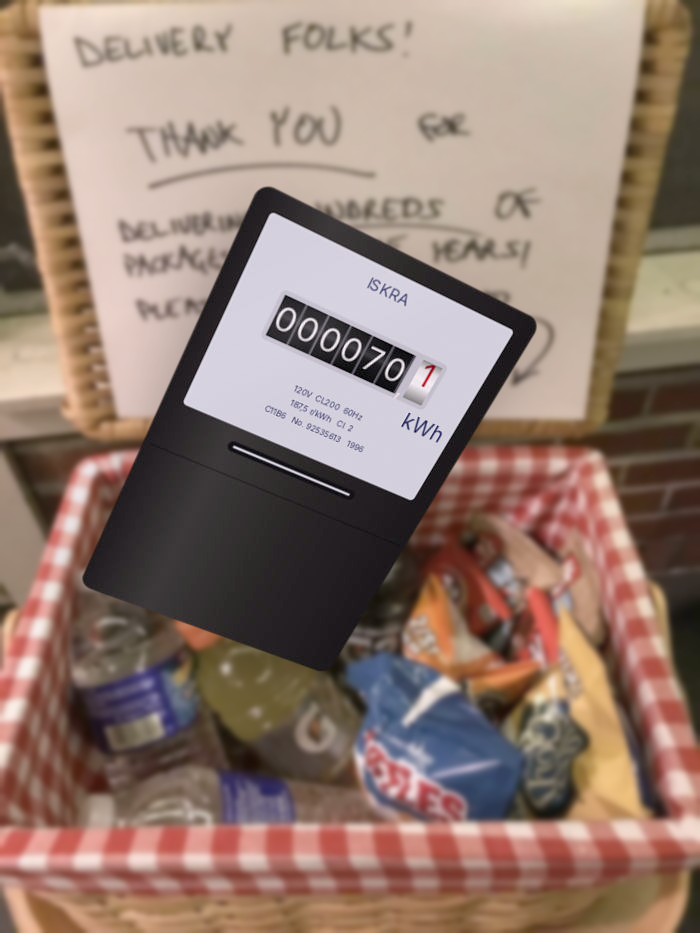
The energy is value=70.1 unit=kWh
